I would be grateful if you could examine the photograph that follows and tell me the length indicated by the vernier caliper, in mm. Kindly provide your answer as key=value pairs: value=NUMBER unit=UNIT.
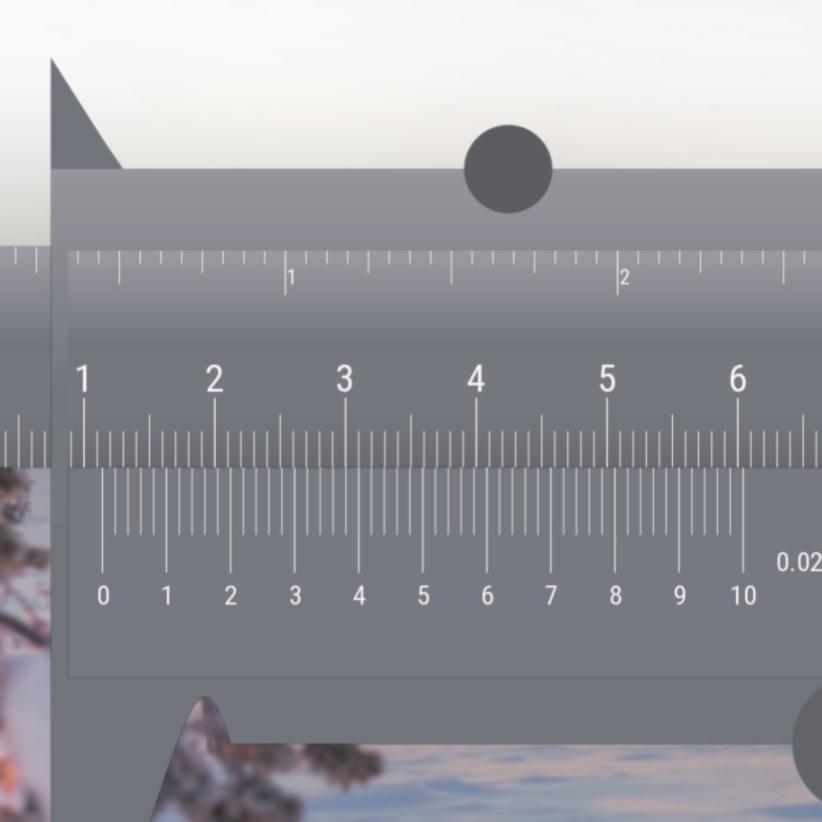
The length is value=11.4 unit=mm
